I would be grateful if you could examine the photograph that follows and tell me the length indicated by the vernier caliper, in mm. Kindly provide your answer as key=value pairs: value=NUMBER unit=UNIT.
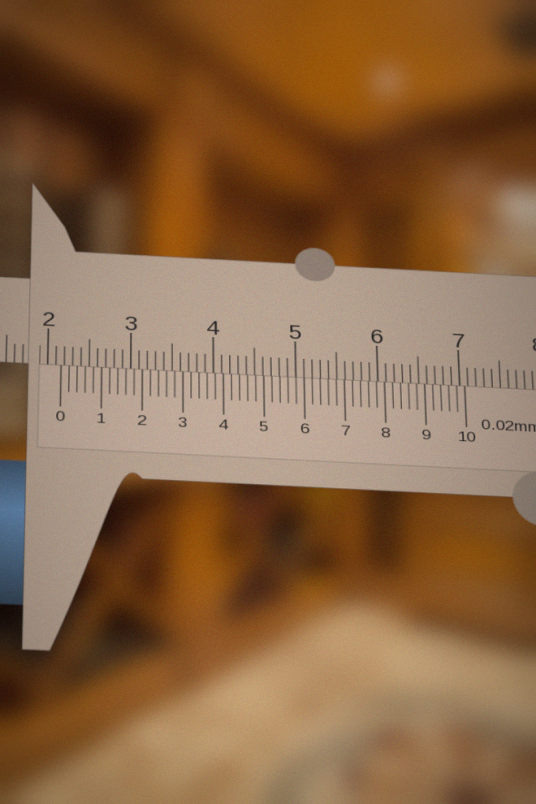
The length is value=21.6 unit=mm
